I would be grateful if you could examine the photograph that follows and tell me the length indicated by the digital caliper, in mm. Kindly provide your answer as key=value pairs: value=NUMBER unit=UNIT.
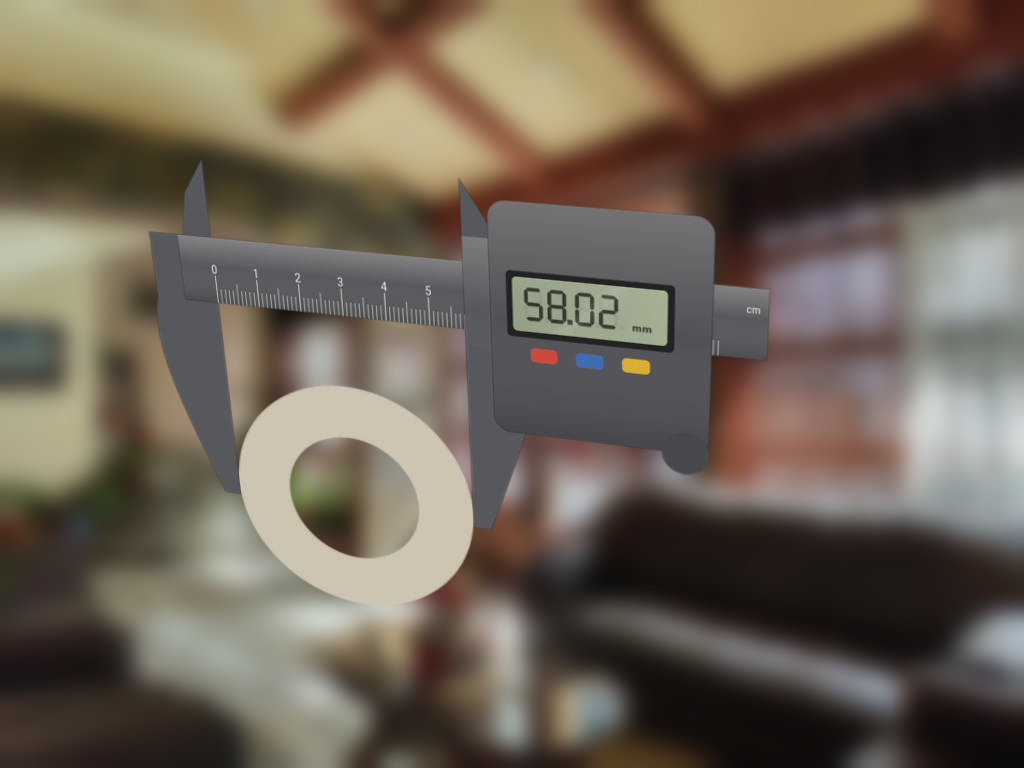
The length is value=58.02 unit=mm
